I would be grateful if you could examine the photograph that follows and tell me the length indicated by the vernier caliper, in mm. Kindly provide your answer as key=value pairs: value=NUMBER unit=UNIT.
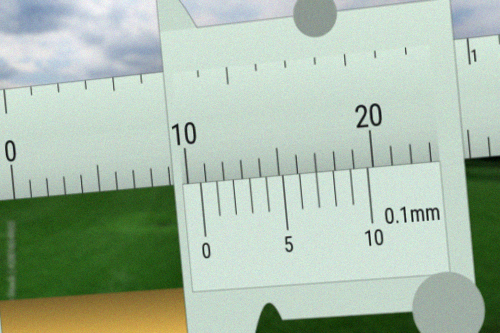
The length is value=10.7 unit=mm
